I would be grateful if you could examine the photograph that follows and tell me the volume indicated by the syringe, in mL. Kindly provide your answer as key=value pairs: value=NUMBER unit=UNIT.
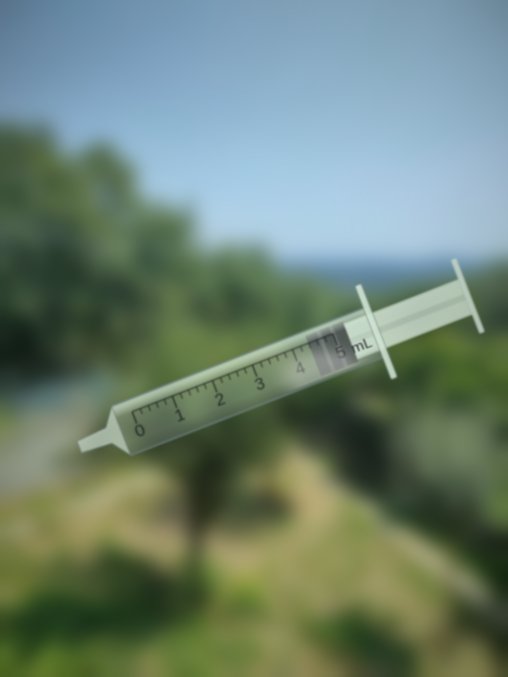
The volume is value=4.4 unit=mL
